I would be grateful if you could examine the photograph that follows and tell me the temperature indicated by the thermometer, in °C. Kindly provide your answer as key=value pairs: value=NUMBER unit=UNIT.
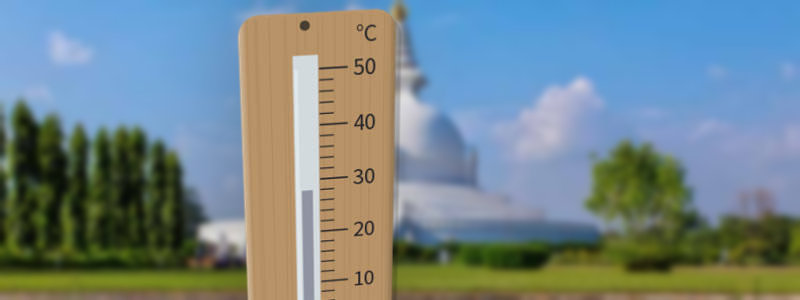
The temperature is value=28 unit=°C
